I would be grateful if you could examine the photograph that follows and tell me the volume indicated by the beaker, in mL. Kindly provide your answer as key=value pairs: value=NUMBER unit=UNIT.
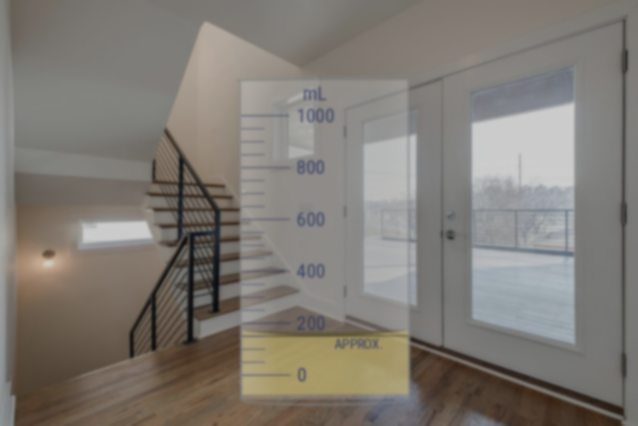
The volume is value=150 unit=mL
